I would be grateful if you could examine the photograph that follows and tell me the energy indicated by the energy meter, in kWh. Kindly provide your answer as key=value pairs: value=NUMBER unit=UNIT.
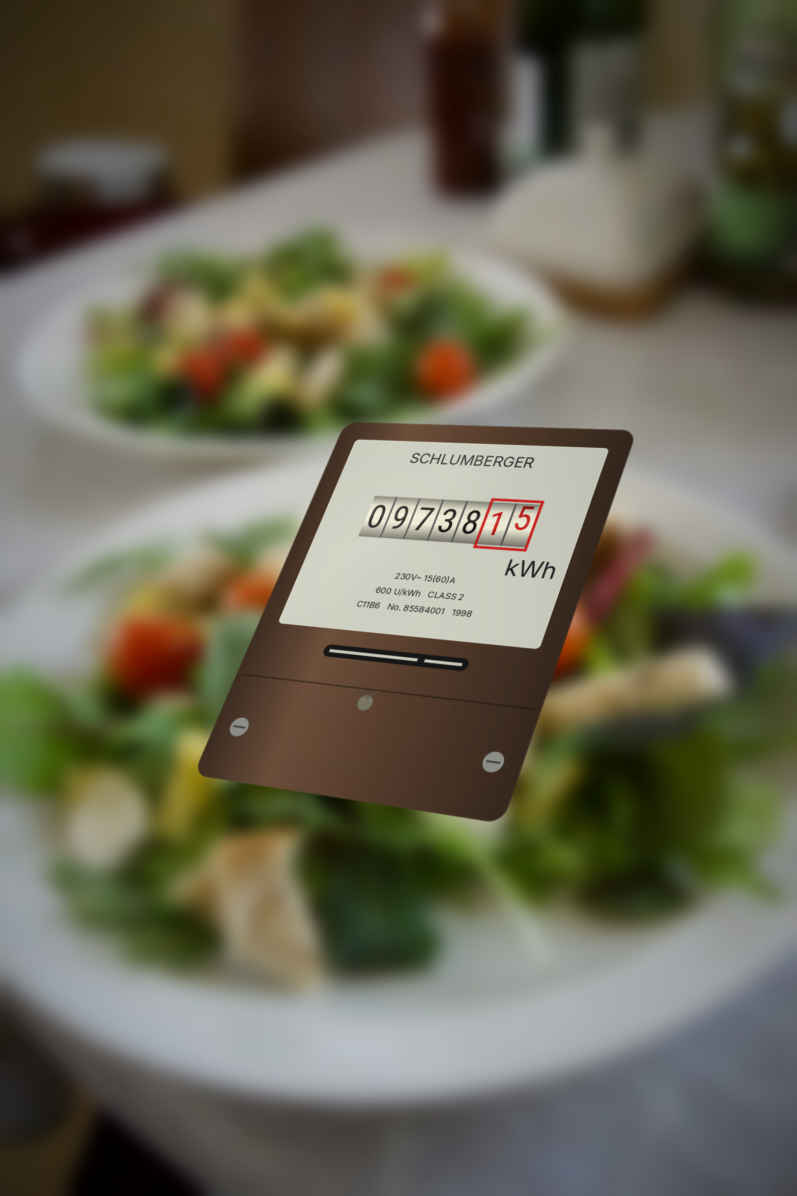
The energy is value=9738.15 unit=kWh
